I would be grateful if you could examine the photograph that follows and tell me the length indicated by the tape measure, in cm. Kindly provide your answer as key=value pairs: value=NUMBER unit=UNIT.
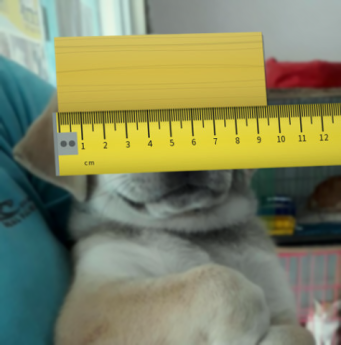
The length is value=9.5 unit=cm
